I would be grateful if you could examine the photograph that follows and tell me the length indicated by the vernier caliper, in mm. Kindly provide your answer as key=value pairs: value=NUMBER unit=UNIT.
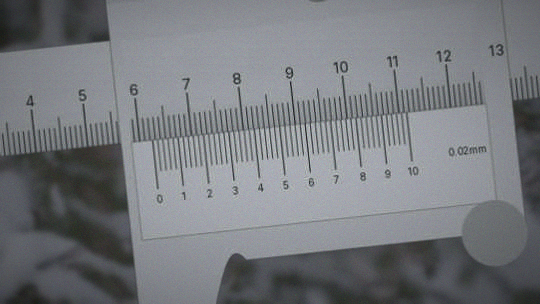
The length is value=62.5 unit=mm
